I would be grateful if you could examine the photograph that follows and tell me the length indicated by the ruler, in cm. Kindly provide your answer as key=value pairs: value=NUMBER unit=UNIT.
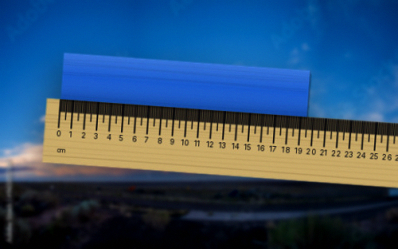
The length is value=19.5 unit=cm
